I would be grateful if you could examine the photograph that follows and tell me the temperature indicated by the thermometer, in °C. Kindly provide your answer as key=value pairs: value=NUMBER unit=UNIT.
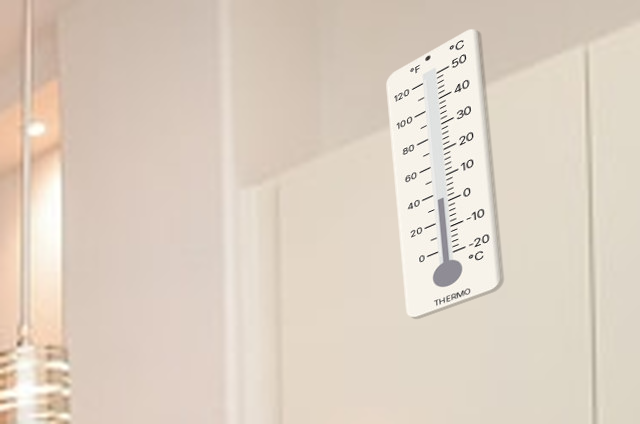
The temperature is value=2 unit=°C
